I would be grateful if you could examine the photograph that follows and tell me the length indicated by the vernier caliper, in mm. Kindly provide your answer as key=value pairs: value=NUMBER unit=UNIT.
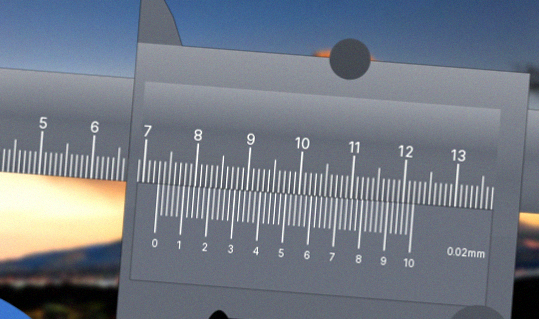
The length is value=73.0 unit=mm
